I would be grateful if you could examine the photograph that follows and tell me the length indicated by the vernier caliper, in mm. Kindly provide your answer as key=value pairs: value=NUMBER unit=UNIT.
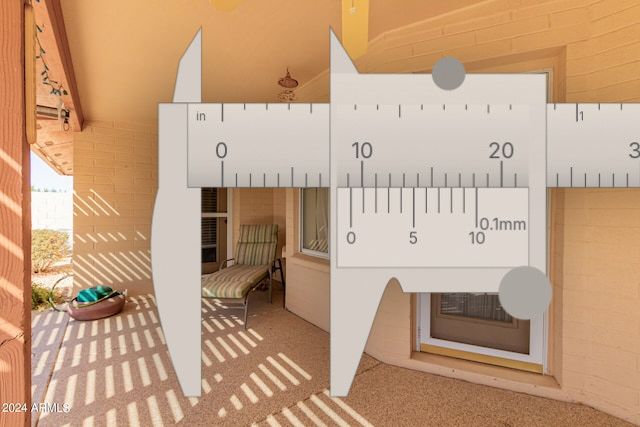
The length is value=9.2 unit=mm
